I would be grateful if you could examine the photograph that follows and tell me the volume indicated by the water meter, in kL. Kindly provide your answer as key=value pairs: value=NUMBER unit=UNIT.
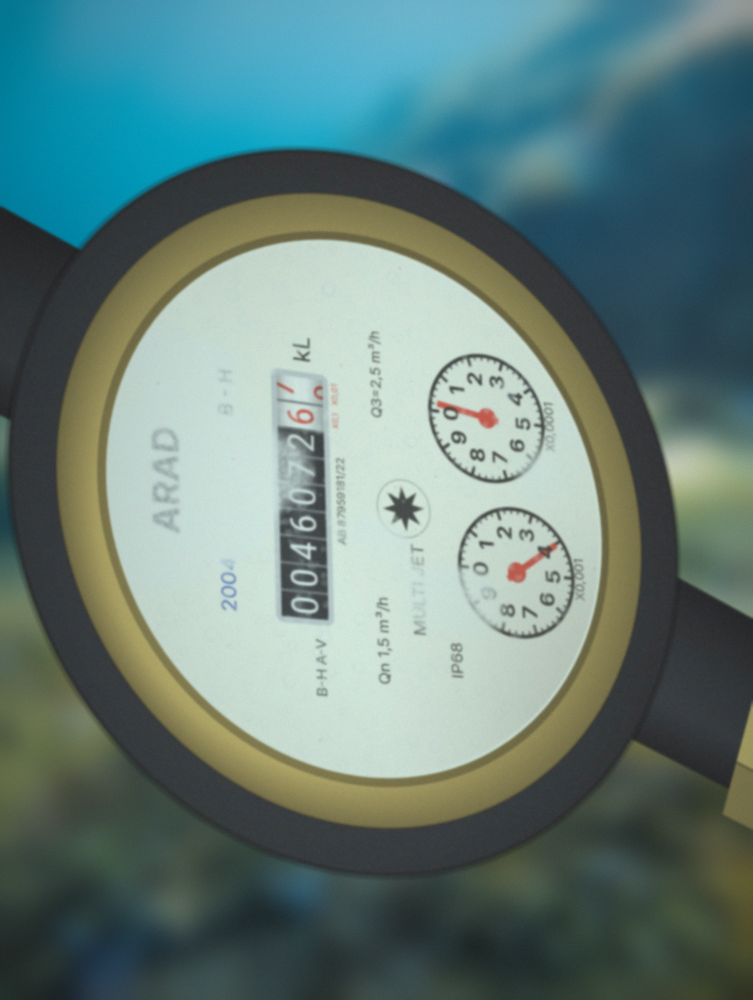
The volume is value=46072.6740 unit=kL
